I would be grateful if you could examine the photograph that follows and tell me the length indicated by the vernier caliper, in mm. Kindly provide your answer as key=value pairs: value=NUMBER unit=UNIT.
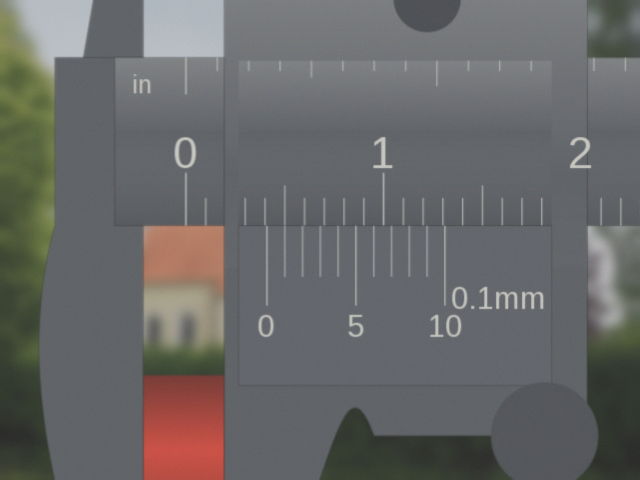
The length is value=4.1 unit=mm
